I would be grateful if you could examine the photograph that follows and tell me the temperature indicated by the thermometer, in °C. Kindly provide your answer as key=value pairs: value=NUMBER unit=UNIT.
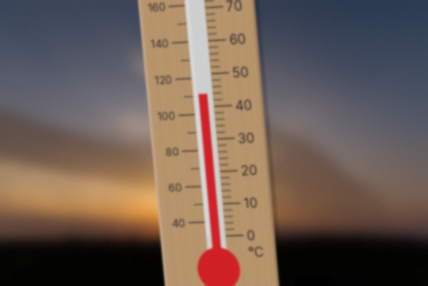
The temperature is value=44 unit=°C
